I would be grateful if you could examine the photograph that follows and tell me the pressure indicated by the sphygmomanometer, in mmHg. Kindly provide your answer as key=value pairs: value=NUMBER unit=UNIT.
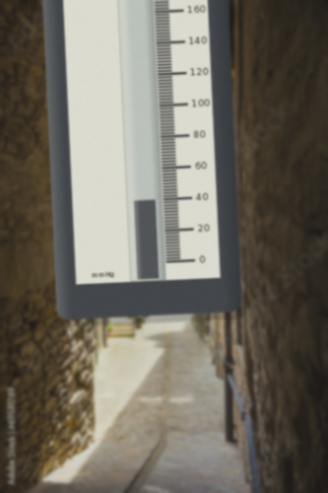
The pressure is value=40 unit=mmHg
